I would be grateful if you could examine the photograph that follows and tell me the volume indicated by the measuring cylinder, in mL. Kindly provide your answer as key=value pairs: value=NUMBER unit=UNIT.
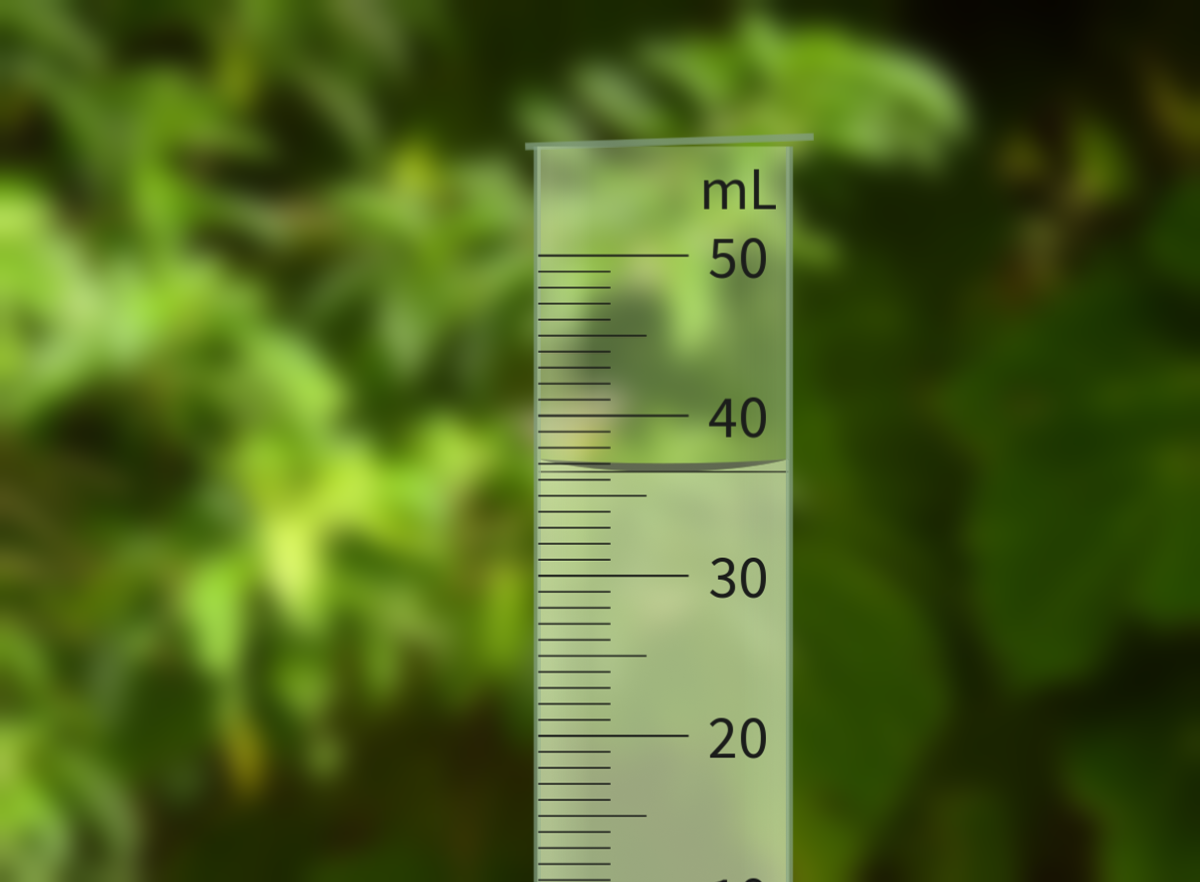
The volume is value=36.5 unit=mL
